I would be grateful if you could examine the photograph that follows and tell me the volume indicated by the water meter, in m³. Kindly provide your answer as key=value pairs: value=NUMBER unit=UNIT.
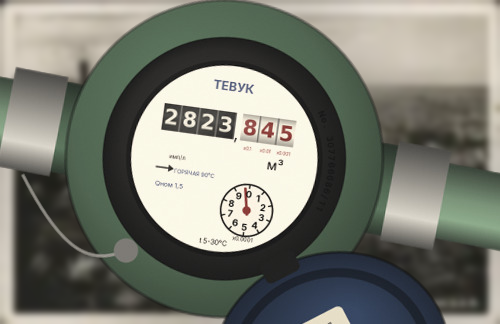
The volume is value=2823.8449 unit=m³
